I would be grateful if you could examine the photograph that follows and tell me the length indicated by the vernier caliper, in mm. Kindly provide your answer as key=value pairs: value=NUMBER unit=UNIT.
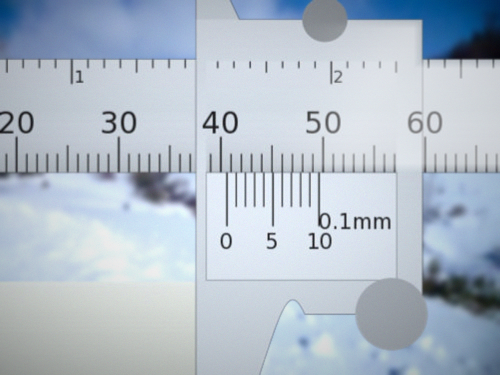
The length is value=40.6 unit=mm
